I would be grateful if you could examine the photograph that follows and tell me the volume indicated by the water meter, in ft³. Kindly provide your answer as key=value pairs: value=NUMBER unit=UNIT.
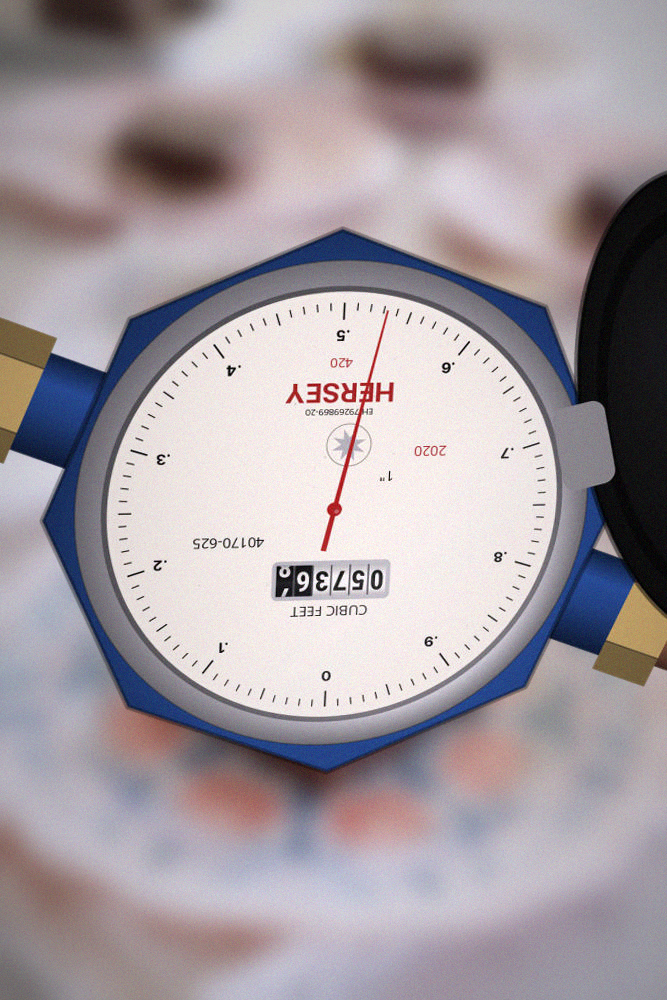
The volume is value=57367.53 unit=ft³
